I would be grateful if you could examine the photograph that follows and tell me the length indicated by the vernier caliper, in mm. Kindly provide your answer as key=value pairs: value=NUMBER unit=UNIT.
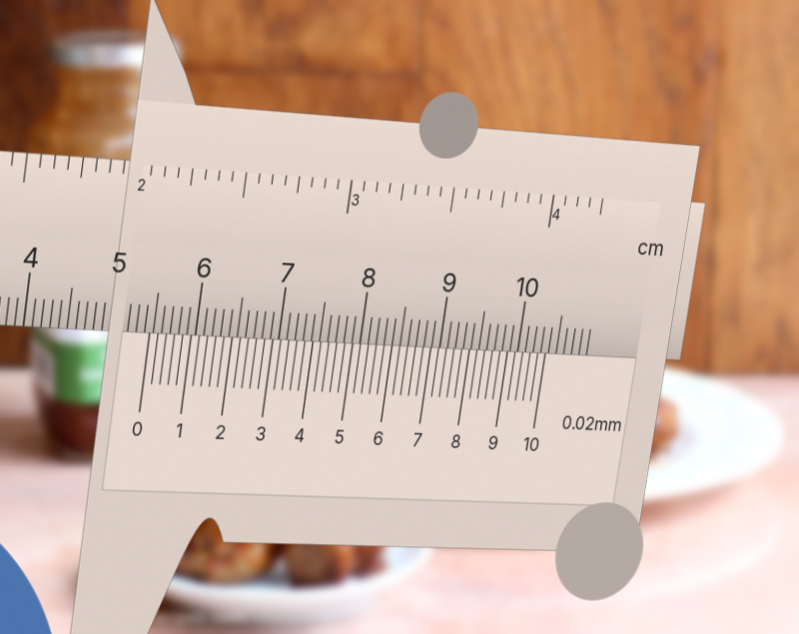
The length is value=54.6 unit=mm
